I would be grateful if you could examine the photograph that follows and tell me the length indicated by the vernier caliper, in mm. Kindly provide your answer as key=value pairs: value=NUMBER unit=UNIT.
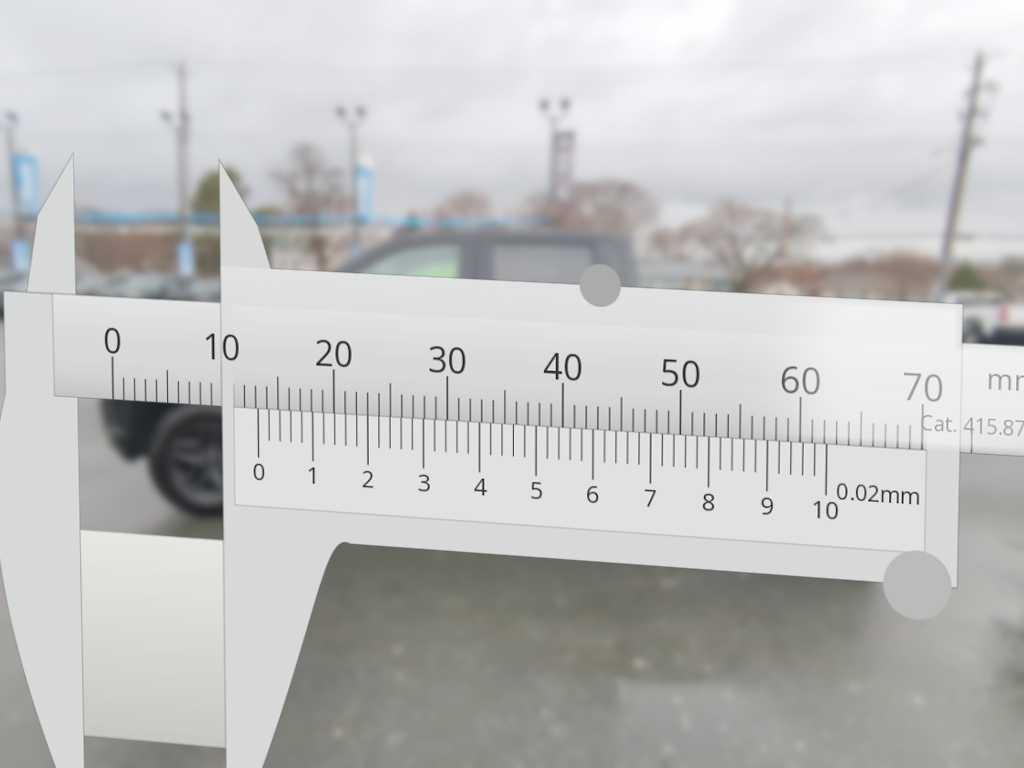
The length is value=13.2 unit=mm
